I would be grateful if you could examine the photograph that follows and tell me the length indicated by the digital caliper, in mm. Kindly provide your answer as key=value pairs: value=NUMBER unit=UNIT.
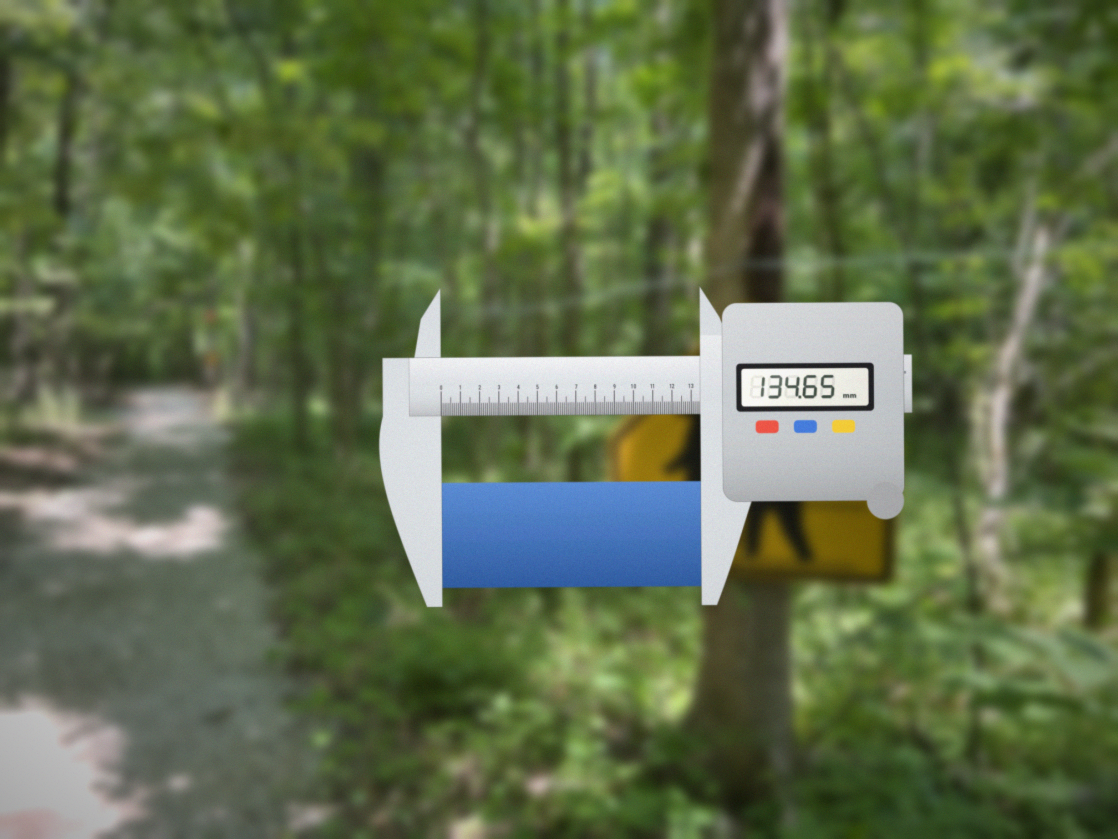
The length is value=134.65 unit=mm
